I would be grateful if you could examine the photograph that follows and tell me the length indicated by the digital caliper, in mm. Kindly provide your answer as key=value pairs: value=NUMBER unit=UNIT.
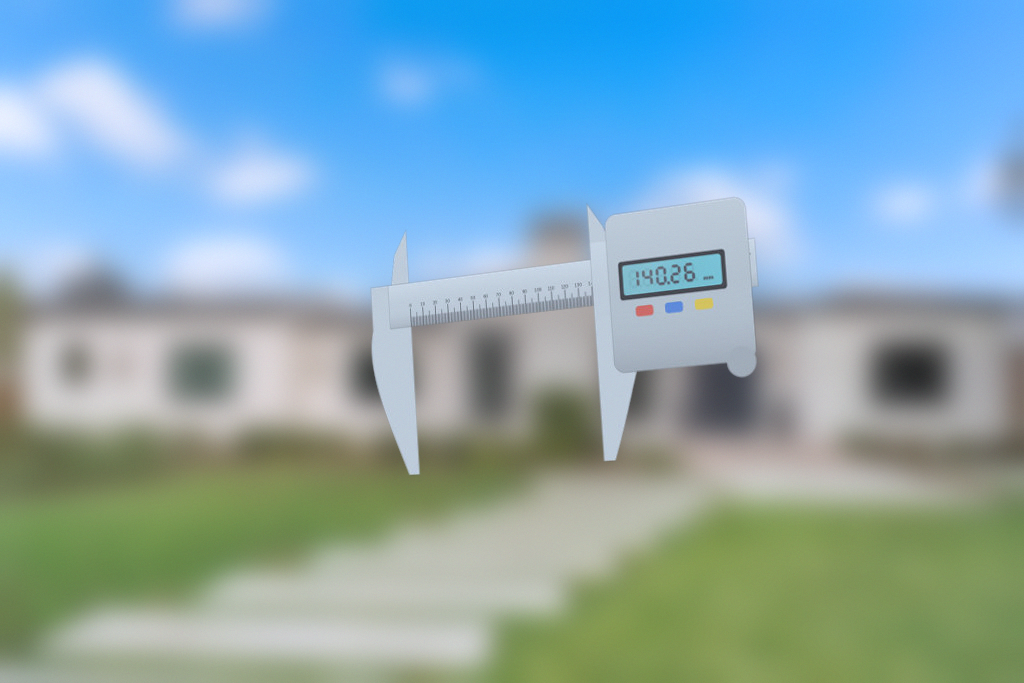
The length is value=140.26 unit=mm
